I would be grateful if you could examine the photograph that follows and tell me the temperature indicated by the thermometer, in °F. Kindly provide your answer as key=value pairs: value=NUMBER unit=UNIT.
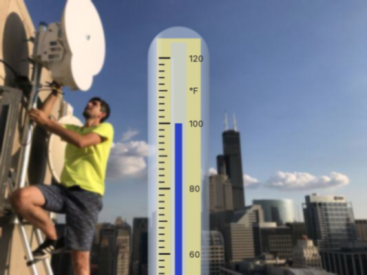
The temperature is value=100 unit=°F
